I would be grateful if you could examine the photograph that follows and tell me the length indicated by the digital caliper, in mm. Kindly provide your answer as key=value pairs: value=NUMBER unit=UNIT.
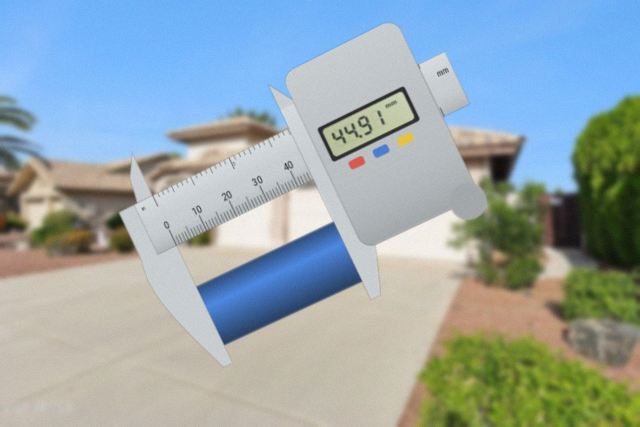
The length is value=44.91 unit=mm
